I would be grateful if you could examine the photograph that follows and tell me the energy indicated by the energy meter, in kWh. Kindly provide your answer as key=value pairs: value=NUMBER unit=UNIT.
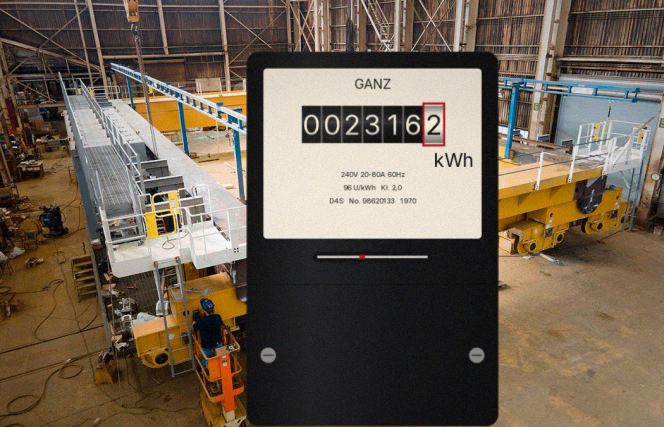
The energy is value=2316.2 unit=kWh
